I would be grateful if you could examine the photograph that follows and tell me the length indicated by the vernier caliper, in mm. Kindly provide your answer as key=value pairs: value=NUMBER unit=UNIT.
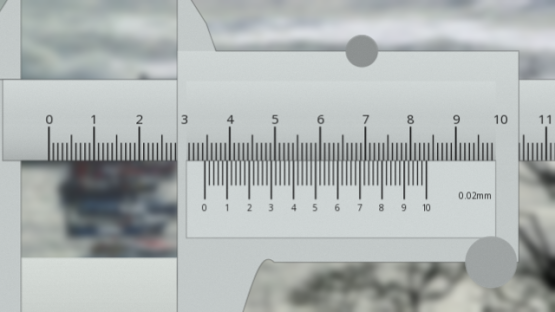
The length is value=34.5 unit=mm
